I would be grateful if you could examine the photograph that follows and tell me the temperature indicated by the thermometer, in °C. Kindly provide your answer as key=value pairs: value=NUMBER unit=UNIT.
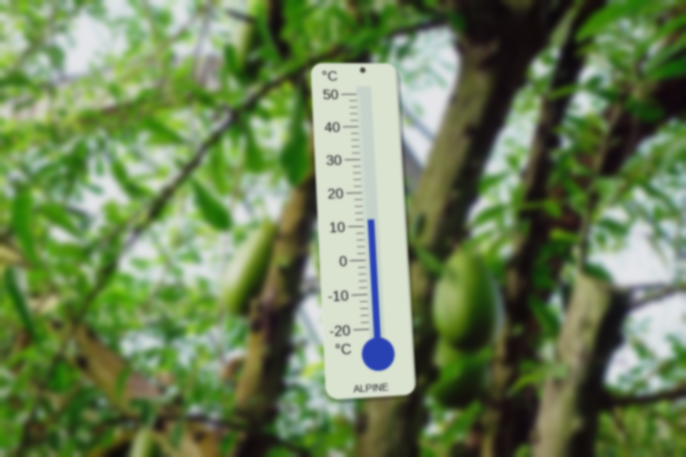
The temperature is value=12 unit=°C
